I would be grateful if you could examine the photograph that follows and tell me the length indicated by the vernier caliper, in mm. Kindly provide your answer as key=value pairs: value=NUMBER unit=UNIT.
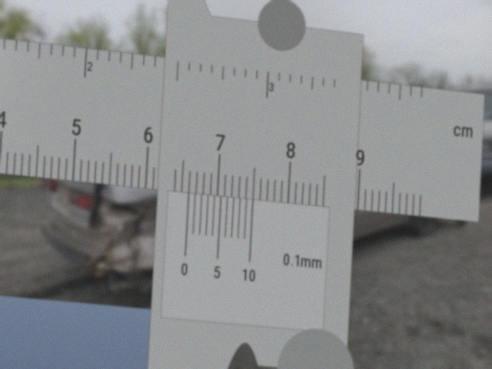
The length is value=66.0 unit=mm
